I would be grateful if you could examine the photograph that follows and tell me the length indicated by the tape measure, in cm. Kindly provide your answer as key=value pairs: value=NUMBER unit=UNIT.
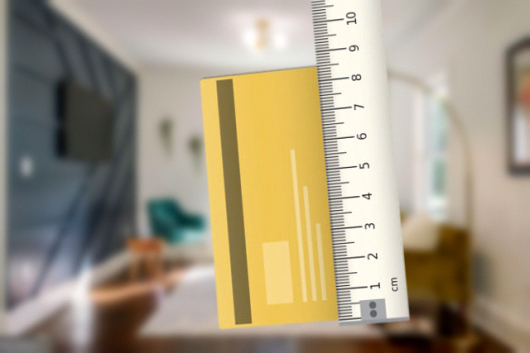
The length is value=8.5 unit=cm
